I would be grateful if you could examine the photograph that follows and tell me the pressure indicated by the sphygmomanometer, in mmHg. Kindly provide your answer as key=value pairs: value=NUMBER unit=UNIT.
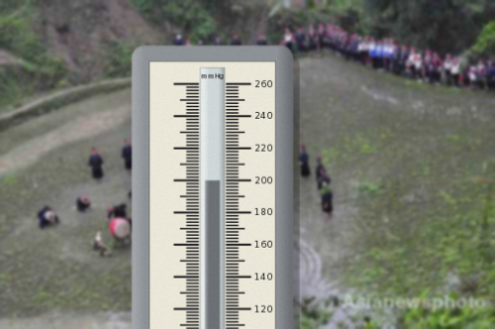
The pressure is value=200 unit=mmHg
